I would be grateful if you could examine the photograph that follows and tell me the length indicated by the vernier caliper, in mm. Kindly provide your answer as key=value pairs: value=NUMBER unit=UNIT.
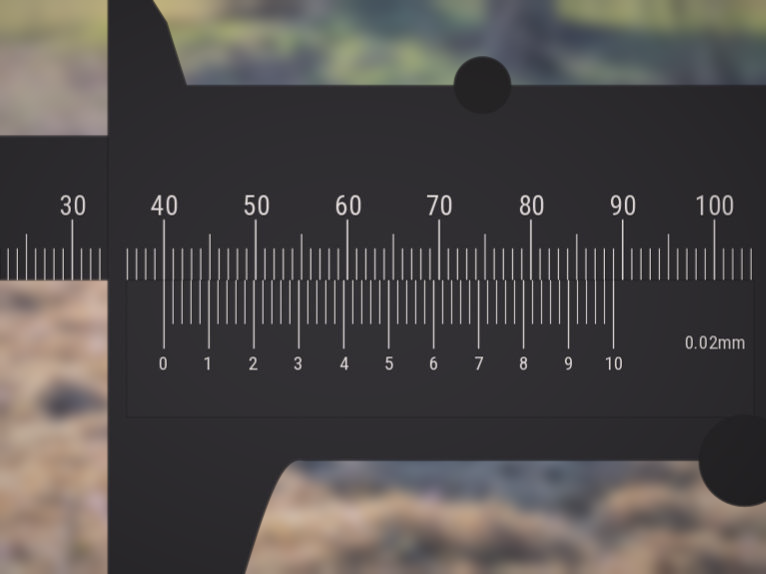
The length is value=40.0 unit=mm
